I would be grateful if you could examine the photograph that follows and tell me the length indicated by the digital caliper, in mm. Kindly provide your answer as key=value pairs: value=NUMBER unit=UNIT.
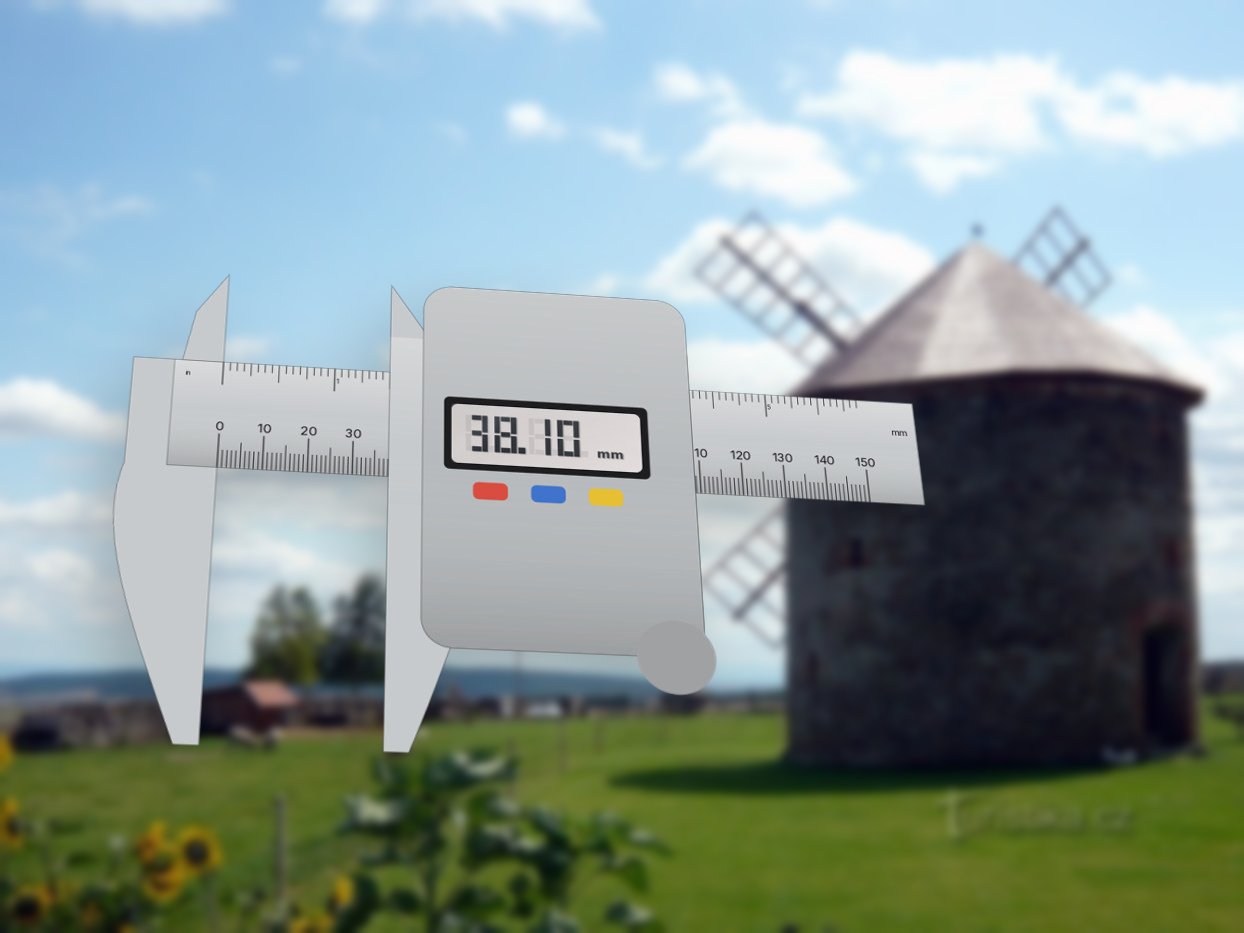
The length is value=38.10 unit=mm
